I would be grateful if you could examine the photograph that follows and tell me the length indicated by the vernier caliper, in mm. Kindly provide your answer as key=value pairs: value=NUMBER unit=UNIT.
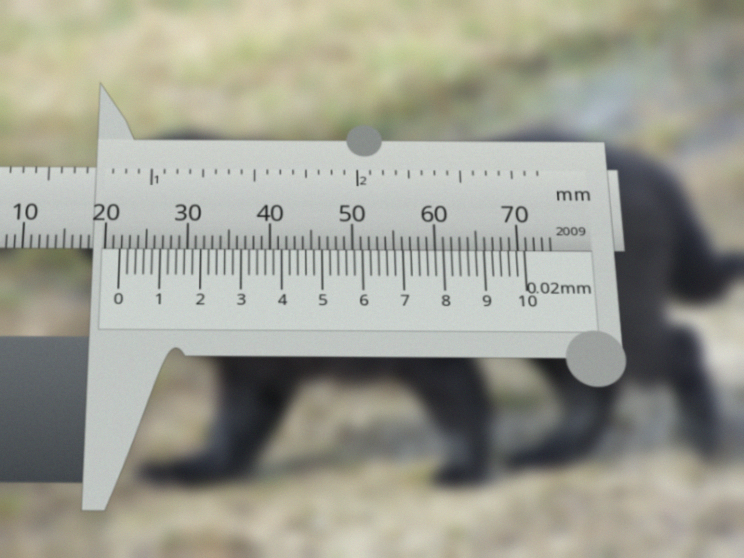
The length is value=21.8 unit=mm
